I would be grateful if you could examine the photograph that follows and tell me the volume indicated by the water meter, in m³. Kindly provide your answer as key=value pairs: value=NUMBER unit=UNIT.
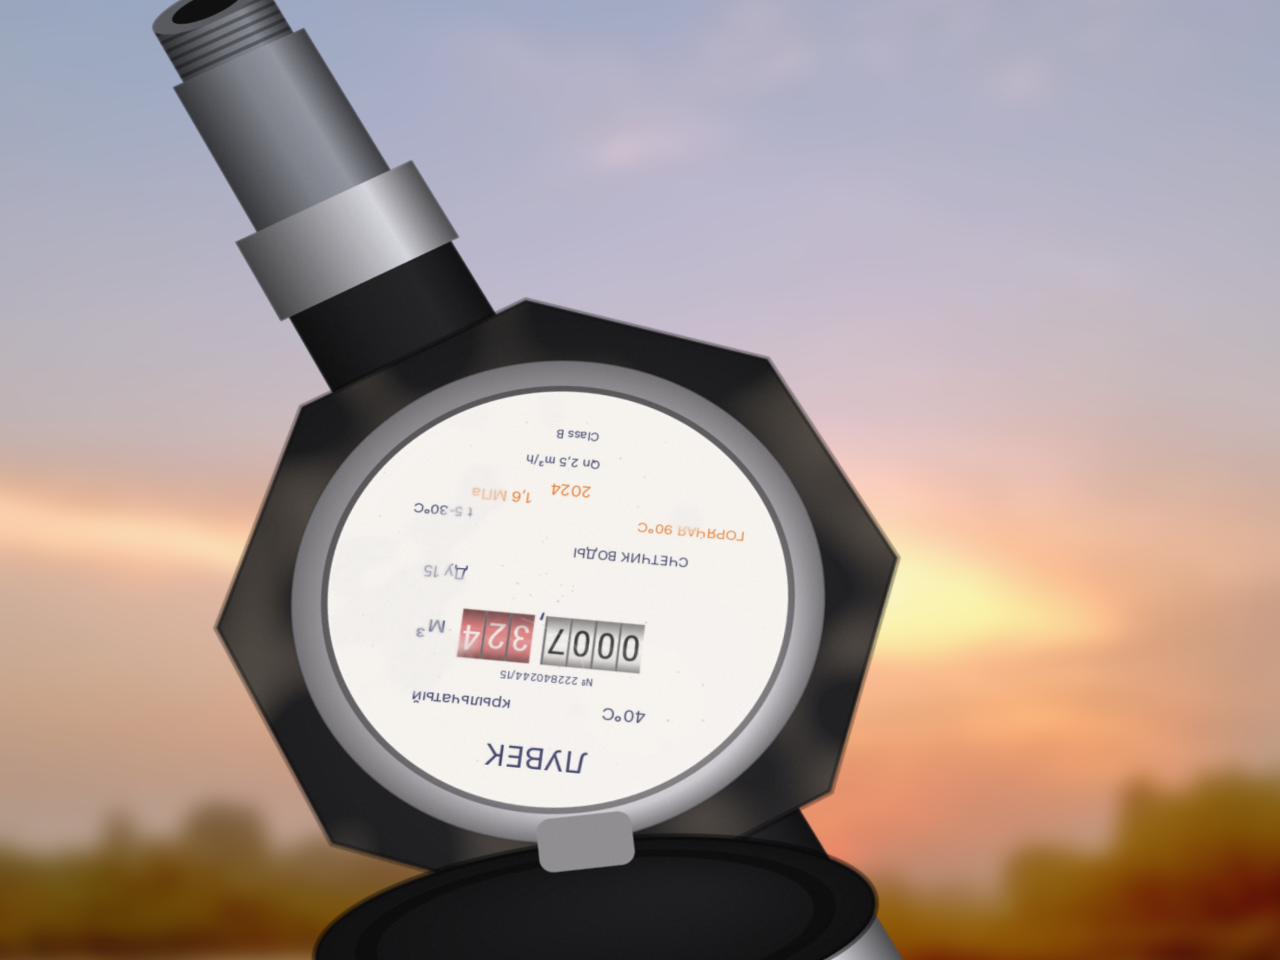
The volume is value=7.324 unit=m³
